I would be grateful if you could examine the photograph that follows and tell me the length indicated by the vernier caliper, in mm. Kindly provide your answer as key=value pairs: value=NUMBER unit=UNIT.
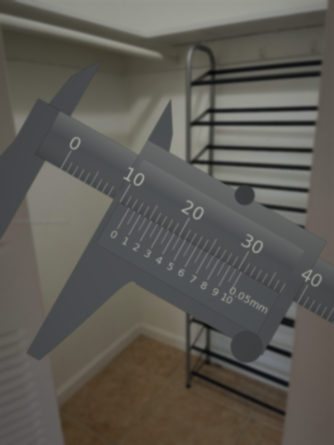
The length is value=11.6 unit=mm
